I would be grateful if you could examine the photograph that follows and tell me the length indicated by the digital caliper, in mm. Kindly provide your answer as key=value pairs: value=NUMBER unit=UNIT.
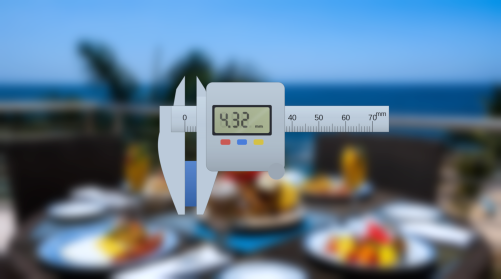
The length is value=4.32 unit=mm
